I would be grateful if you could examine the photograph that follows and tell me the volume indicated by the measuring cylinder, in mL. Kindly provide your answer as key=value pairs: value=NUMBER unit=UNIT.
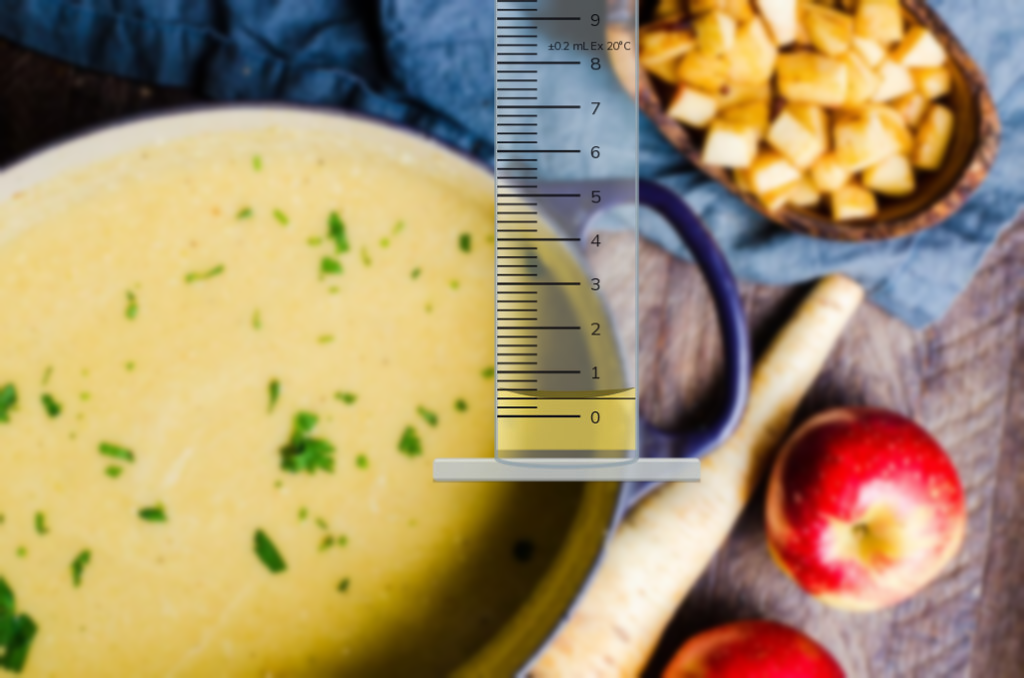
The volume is value=0.4 unit=mL
